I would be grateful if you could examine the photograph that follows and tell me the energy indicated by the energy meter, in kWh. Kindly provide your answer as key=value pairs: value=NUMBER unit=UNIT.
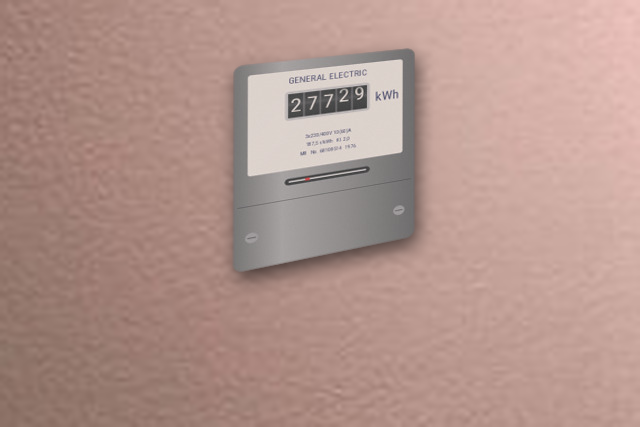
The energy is value=27729 unit=kWh
